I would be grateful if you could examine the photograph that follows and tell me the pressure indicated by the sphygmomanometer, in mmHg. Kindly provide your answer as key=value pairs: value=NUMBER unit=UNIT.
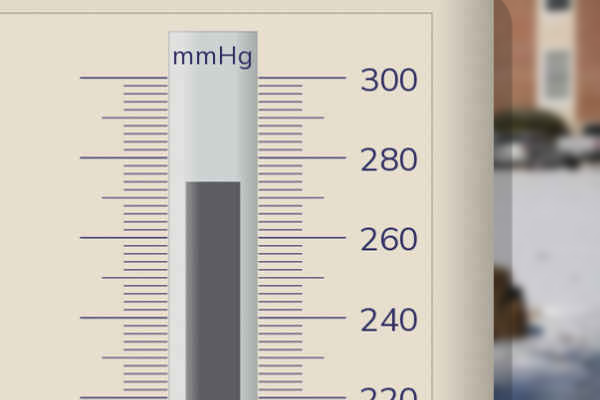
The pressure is value=274 unit=mmHg
